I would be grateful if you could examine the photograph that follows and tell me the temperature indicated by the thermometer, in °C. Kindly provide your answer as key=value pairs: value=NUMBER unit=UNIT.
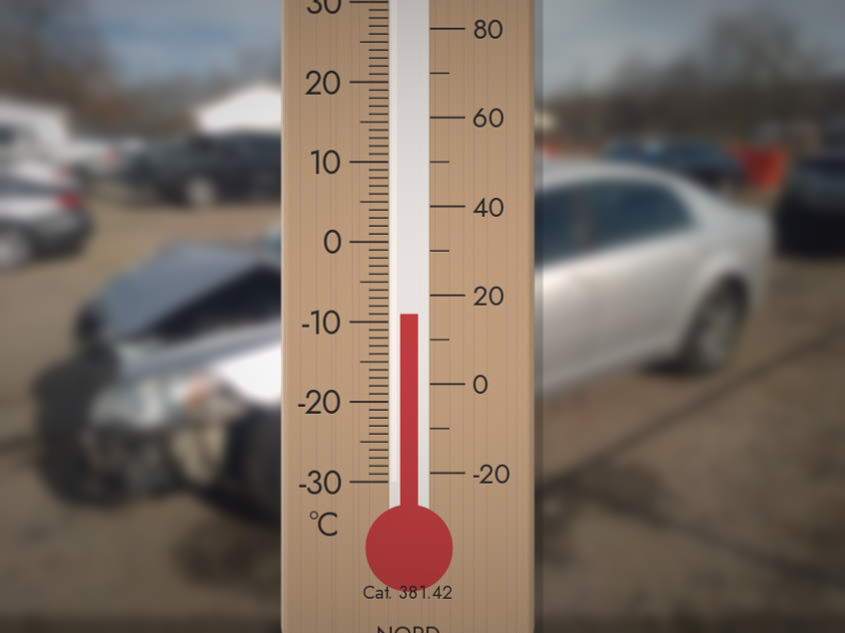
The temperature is value=-9 unit=°C
